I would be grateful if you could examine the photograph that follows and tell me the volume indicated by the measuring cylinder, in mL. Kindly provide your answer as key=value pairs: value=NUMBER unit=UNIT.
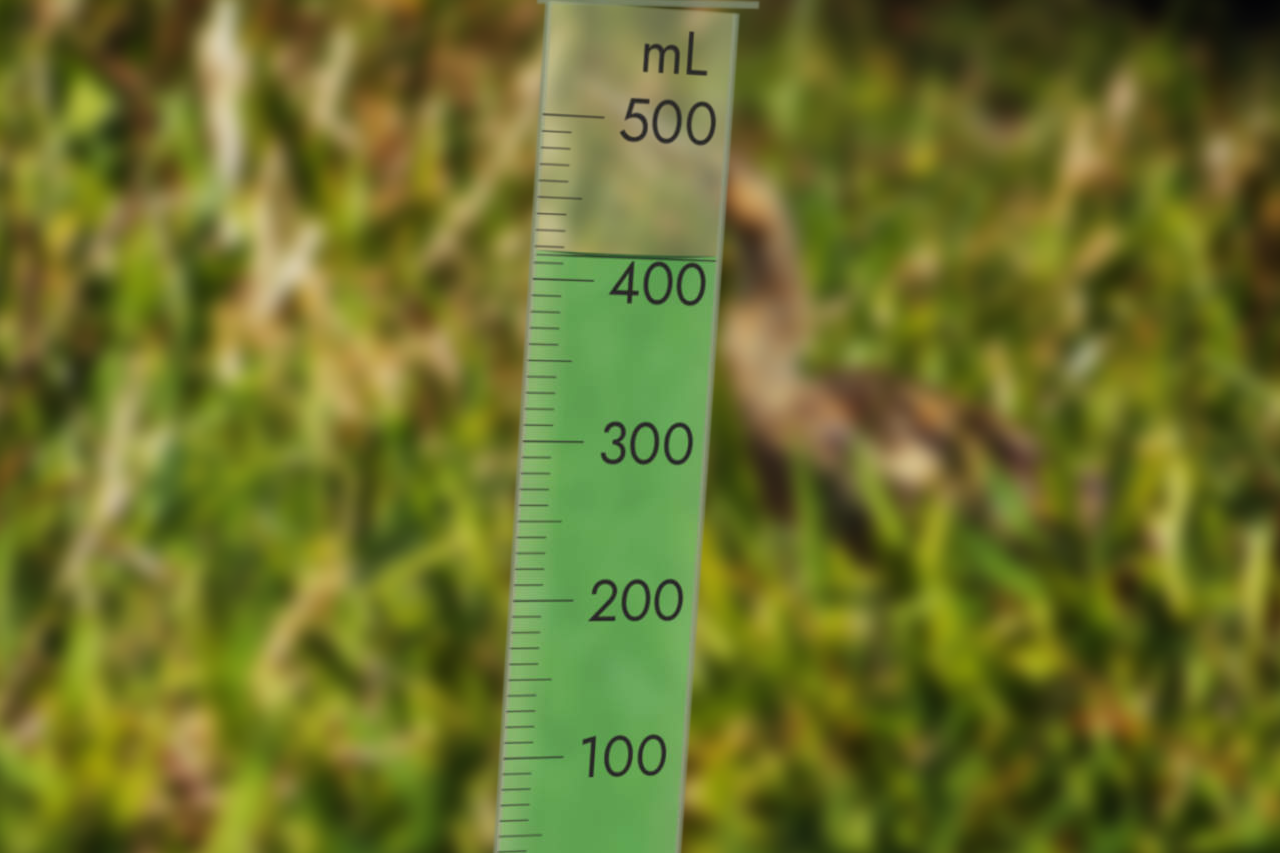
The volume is value=415 unit=mL
